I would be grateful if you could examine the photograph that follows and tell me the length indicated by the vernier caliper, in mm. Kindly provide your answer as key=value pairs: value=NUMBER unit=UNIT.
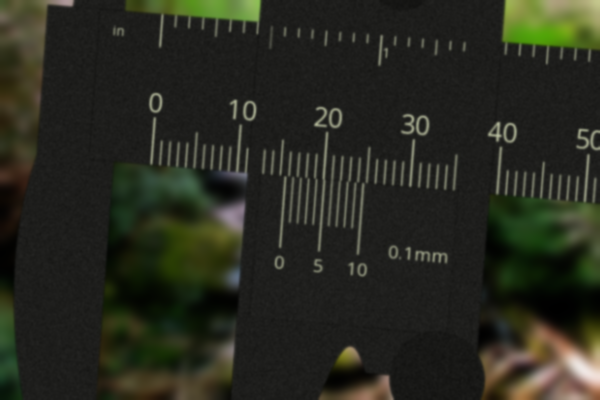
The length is value=15.6 unit=mm
